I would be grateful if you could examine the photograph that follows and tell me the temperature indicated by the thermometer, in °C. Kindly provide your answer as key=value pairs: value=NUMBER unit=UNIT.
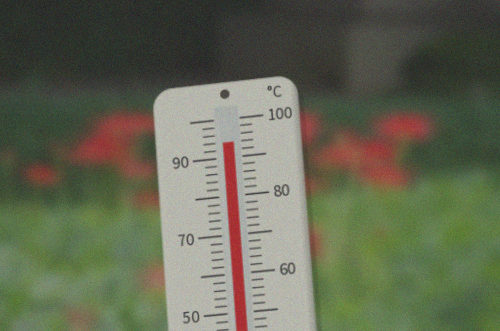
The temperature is value=94 unit=°C
